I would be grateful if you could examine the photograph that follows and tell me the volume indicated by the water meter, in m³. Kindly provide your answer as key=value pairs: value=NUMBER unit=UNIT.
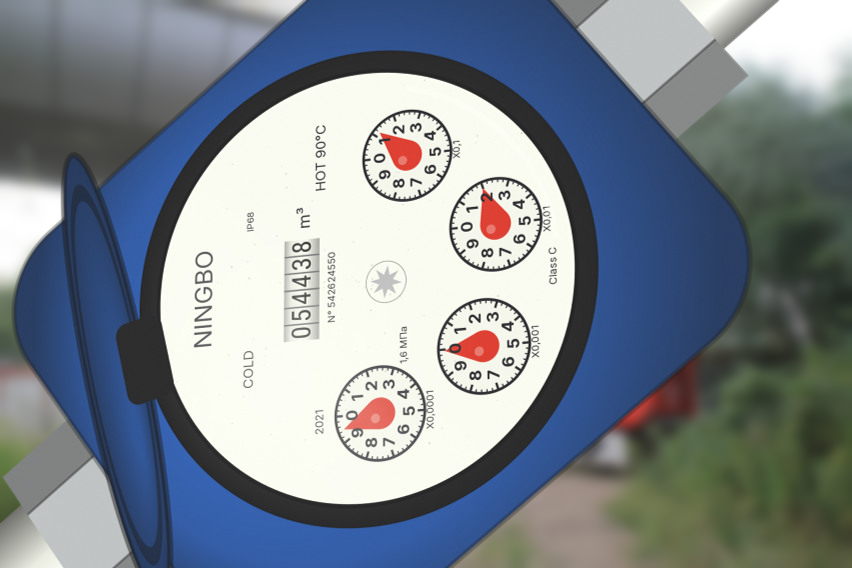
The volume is value=54438.1199 unit=m³
